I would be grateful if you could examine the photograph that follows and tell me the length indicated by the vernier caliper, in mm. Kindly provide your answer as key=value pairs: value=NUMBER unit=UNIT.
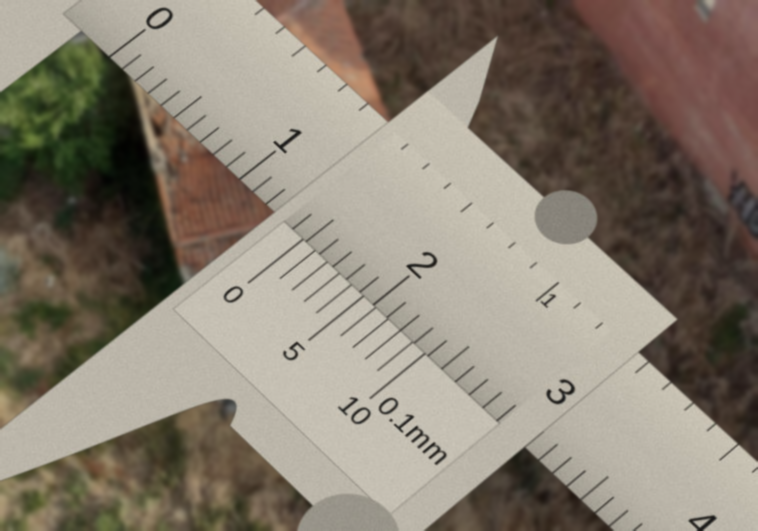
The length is value=14.8 unit=mm
